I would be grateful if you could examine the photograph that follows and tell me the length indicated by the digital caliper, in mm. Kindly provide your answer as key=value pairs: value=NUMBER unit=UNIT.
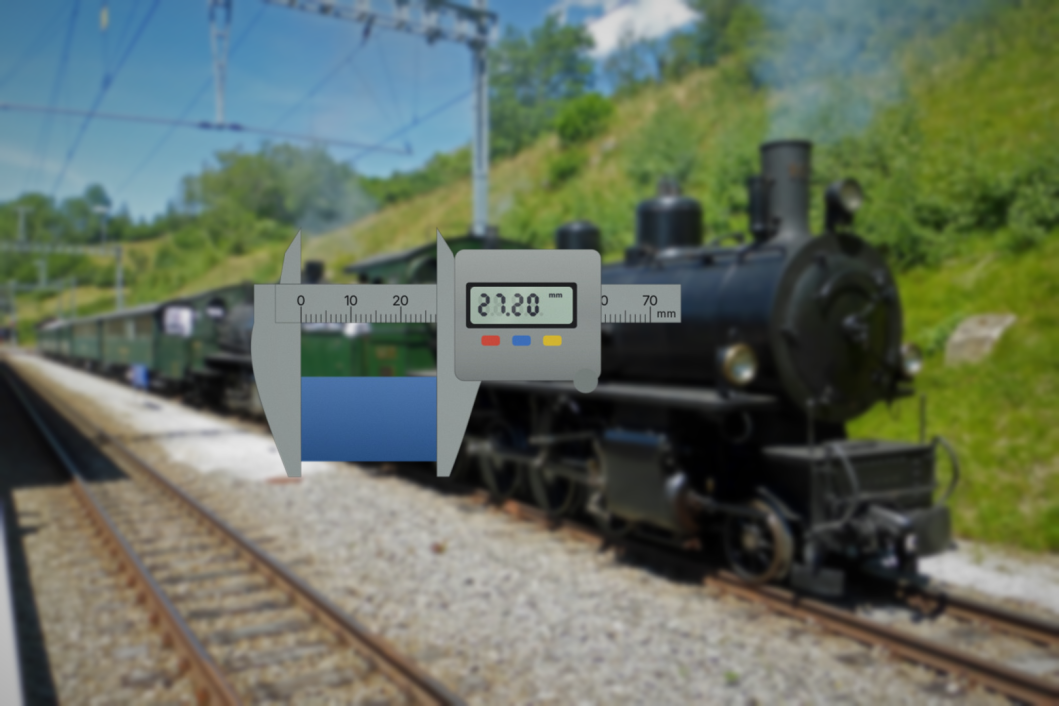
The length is value=27.20 unit=mm
